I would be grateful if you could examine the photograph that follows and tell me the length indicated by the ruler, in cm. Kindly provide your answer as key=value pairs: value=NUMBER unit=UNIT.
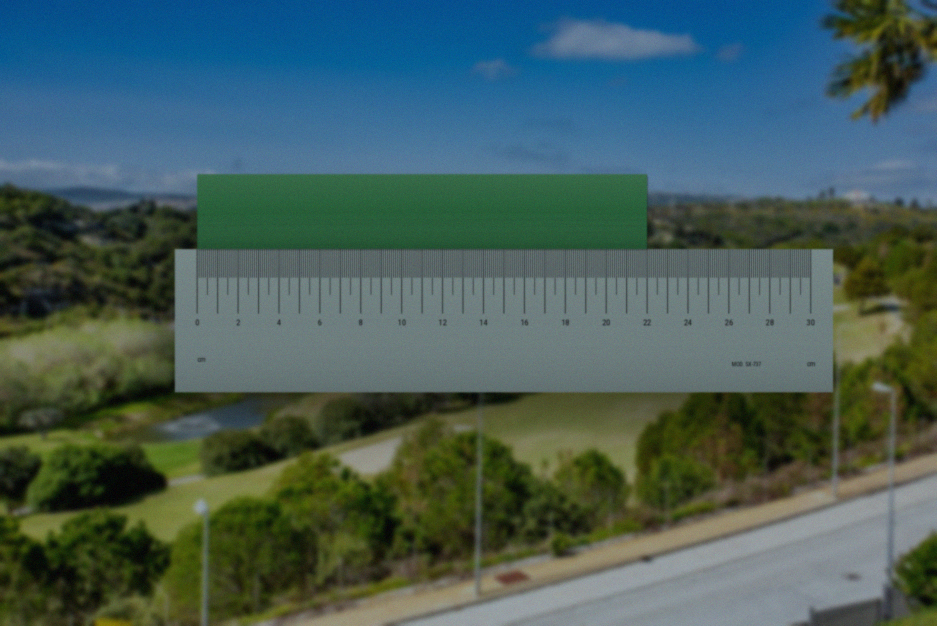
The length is value=22 unit=cm
